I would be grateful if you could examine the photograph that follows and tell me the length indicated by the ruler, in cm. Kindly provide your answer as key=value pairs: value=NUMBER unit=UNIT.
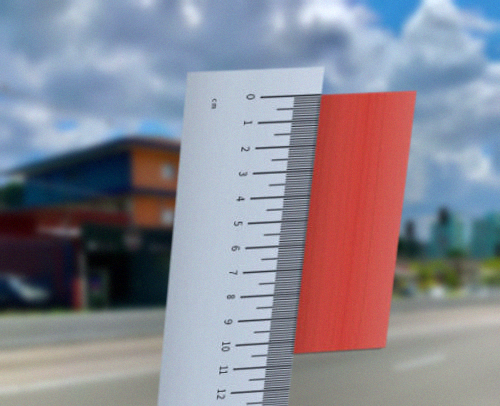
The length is value=10.5 unit=cm
